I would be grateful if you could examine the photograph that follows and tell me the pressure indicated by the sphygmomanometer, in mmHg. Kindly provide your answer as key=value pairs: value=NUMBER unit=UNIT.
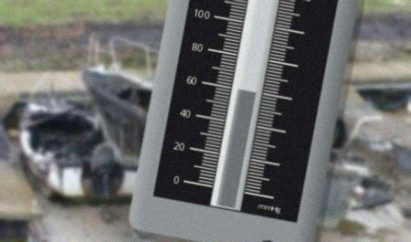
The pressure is value=60 unit=mmHg
